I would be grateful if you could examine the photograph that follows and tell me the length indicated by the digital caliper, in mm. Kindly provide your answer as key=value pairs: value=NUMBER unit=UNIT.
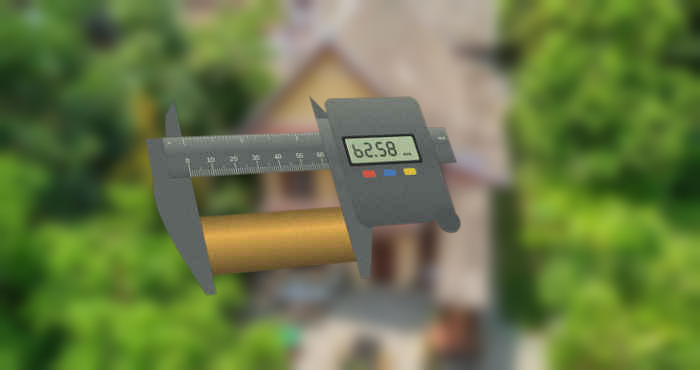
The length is value=62.58 unit=mm
